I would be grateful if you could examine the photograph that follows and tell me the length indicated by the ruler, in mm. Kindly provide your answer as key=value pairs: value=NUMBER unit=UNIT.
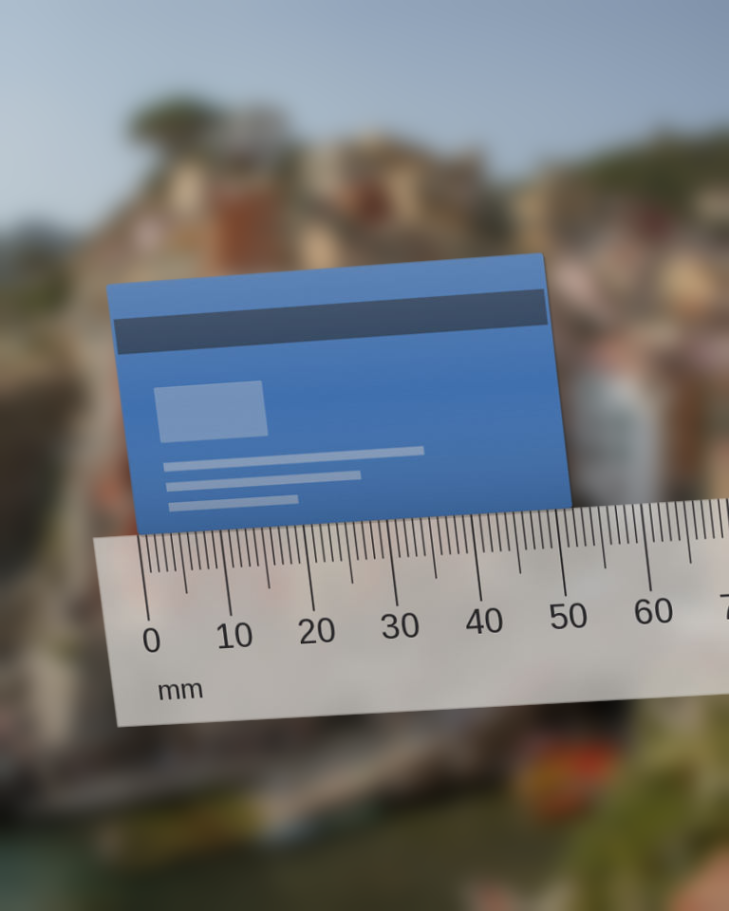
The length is value=52 unit=mm
